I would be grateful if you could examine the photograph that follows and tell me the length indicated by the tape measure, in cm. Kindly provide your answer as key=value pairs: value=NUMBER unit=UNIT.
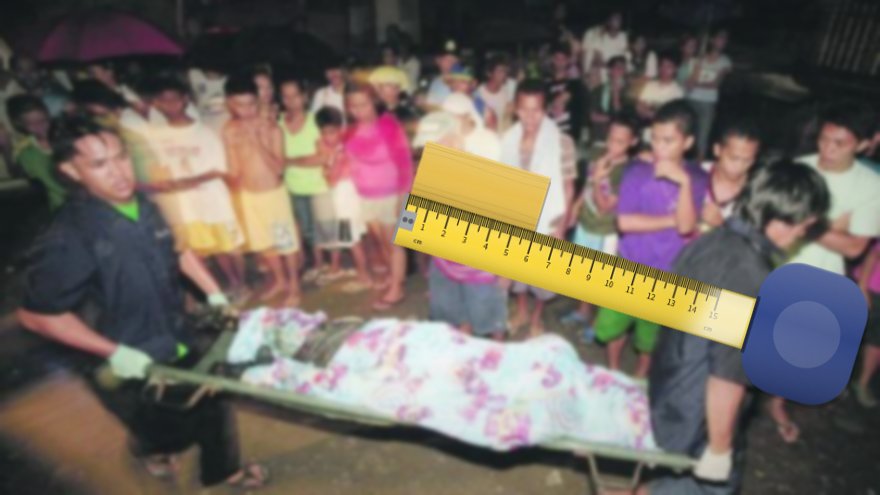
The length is value=6 unit=cm
